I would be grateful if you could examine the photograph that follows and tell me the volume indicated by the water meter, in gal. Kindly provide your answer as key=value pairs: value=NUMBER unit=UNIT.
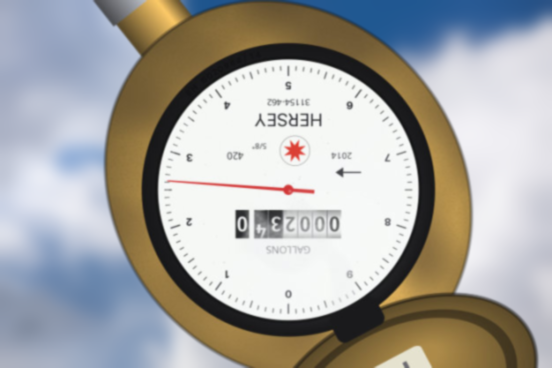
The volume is value=2342.6 unit=gal
